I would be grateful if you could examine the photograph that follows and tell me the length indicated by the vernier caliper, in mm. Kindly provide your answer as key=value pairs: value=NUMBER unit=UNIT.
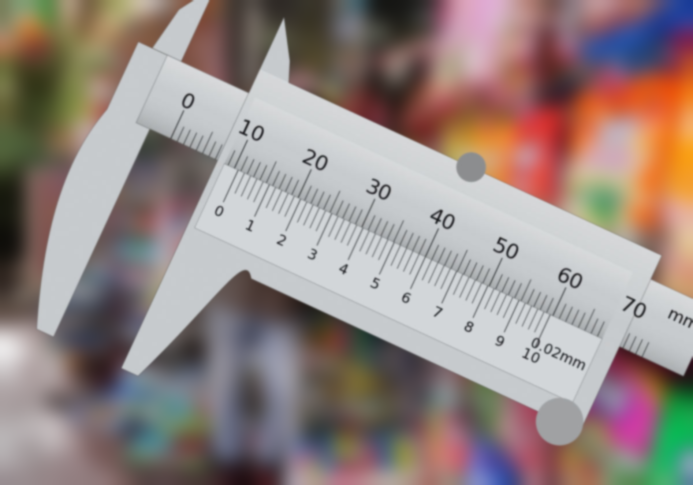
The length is value=10.6 unit=mm
